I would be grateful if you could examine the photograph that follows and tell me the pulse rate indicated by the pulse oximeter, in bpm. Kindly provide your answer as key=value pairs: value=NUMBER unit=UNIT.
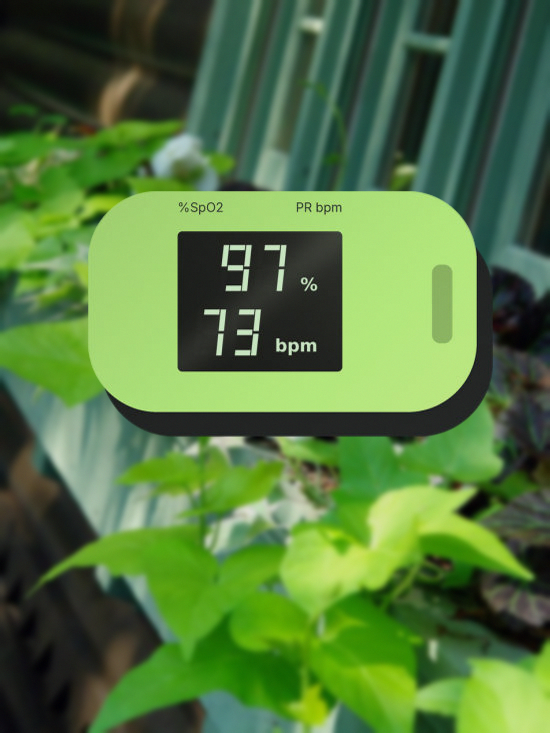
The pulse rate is value=73 unit=bpm
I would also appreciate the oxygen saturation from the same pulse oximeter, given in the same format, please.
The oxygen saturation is value=97 unit=%
